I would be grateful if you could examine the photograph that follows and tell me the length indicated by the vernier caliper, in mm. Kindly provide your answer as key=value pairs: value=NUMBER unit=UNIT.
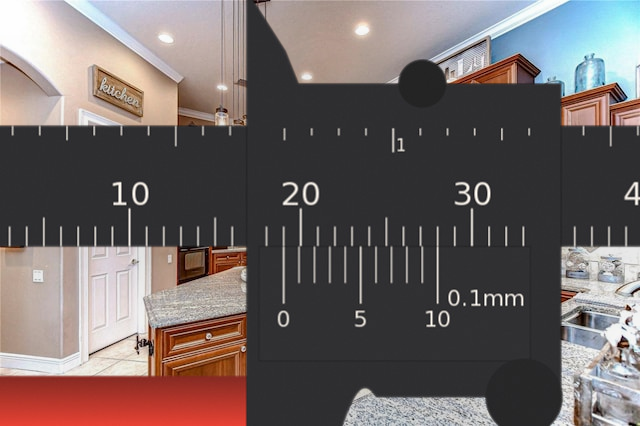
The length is value=19.0 unit=mm
